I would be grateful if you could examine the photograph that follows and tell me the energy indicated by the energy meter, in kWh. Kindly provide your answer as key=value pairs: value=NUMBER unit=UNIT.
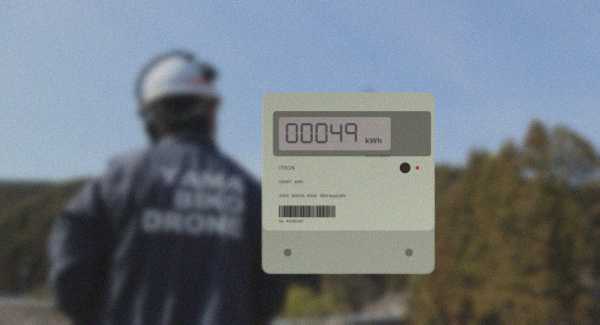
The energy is value=49 unit=kWh
